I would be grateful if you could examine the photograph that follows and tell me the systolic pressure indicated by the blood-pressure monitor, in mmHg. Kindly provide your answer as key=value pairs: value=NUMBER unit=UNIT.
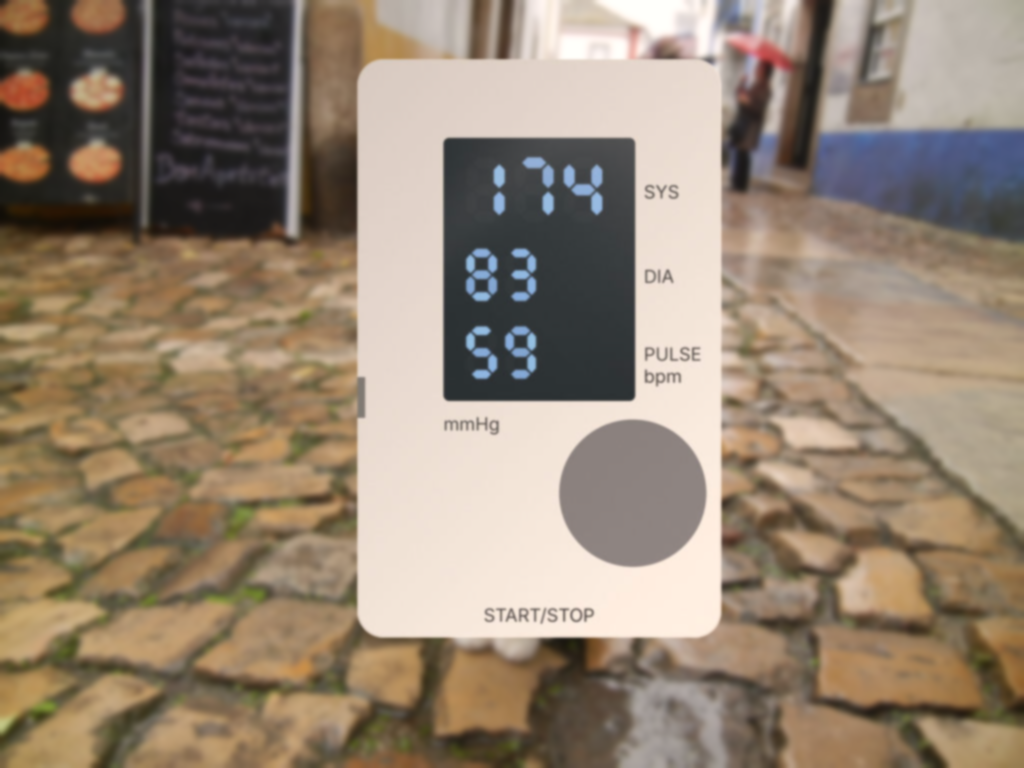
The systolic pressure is value=174 unit=mmHg
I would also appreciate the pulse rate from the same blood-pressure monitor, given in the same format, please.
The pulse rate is value=59 unit=bpm
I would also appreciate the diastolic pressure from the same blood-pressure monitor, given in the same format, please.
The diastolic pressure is value=83 unit=mmHg
